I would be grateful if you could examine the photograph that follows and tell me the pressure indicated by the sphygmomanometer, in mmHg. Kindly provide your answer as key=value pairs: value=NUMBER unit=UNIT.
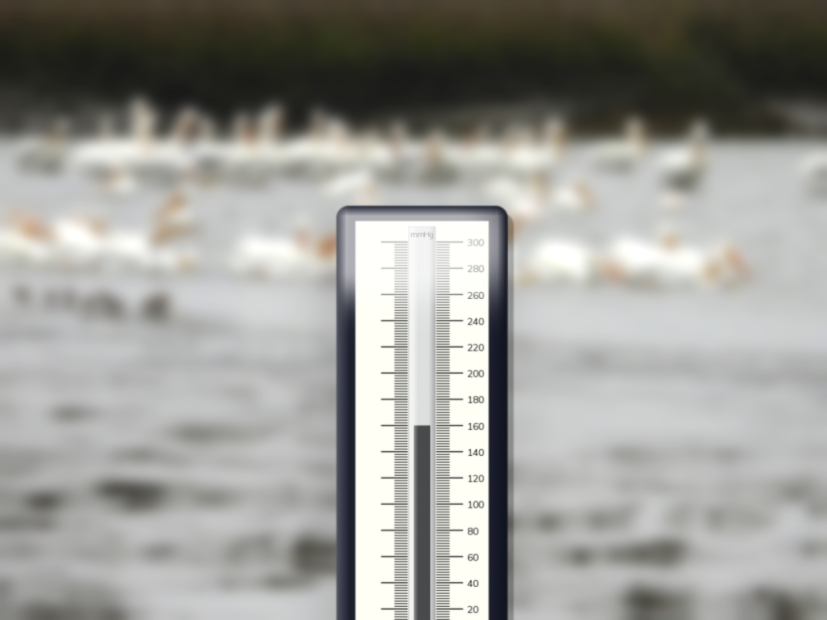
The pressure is value=160 unit=mmHg
